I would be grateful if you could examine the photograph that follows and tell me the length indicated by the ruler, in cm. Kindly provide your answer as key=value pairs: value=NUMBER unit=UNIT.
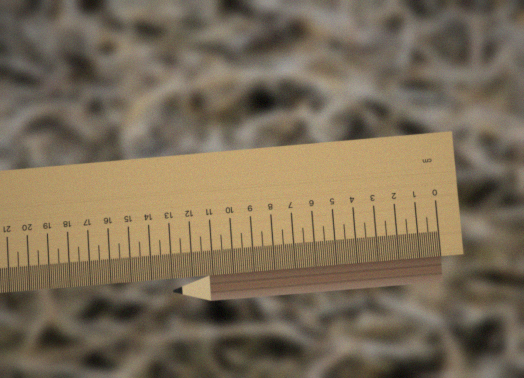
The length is value=13 unit=cm
